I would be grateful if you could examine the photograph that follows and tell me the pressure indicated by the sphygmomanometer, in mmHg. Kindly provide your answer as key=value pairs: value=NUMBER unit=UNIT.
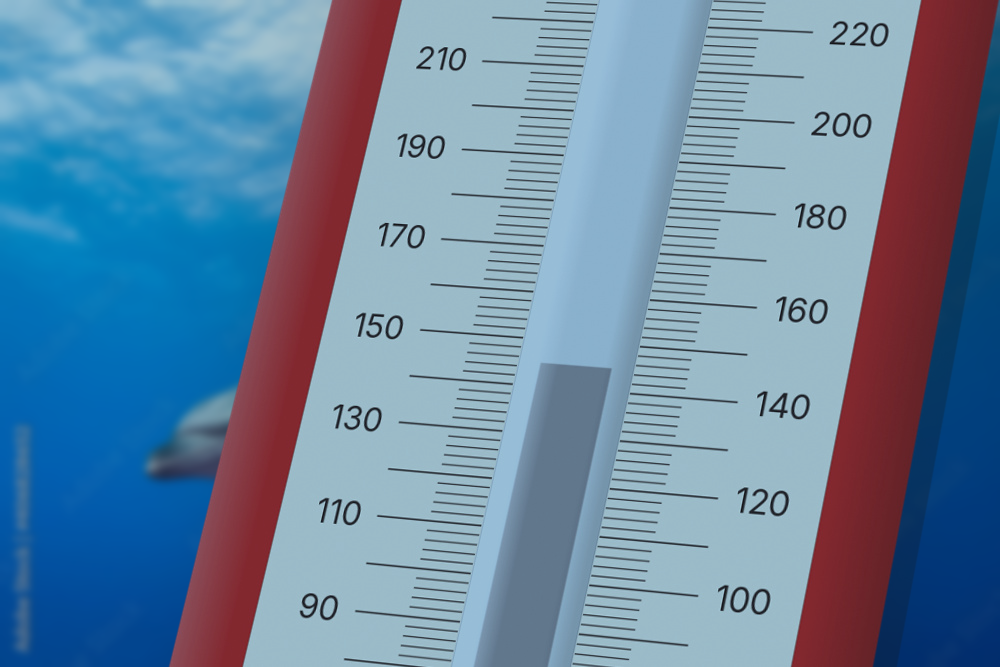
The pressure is value=145 unit=mmHg
